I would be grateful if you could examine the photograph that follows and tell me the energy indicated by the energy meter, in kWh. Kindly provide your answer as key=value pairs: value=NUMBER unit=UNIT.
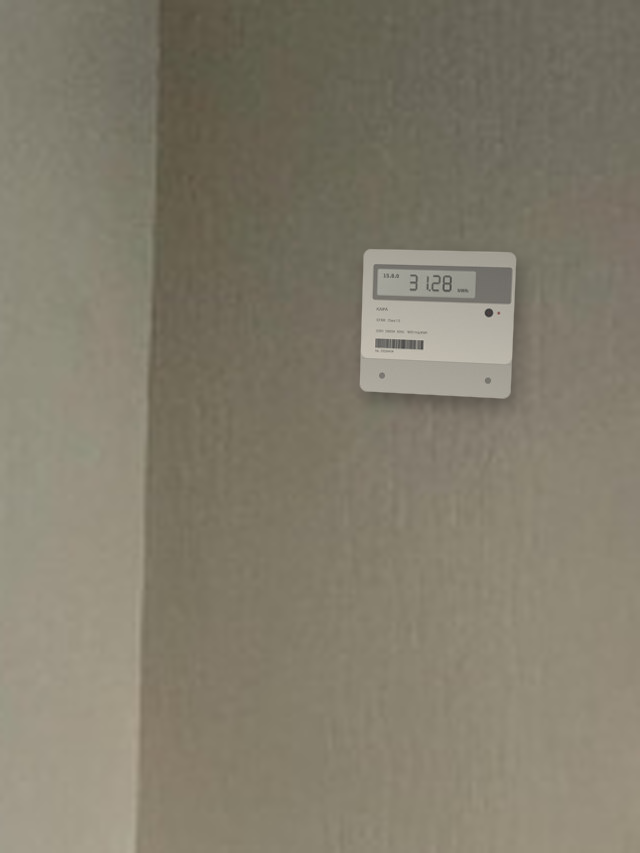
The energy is value=31.28 unit=kWh
